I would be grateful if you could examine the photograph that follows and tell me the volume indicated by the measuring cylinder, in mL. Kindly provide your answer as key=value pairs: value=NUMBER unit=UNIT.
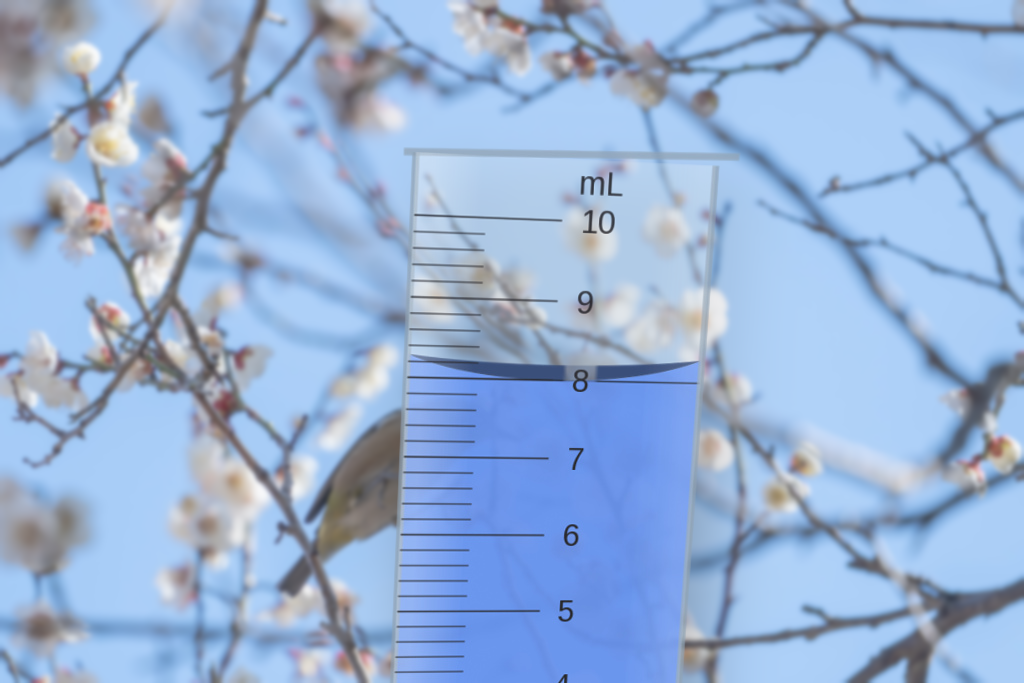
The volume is value=8 unit=mL
